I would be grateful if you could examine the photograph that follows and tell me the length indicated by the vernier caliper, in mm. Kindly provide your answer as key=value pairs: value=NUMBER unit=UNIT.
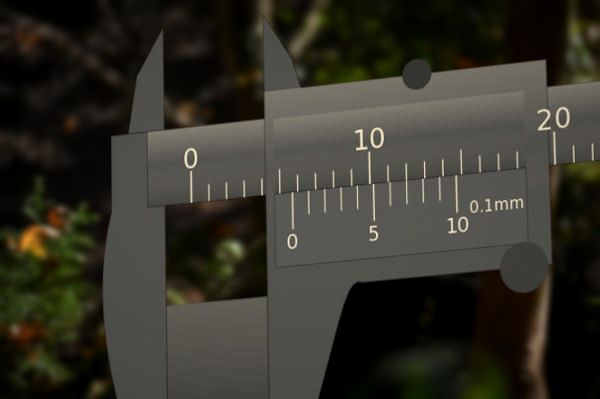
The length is value=5.7 unit=mm
